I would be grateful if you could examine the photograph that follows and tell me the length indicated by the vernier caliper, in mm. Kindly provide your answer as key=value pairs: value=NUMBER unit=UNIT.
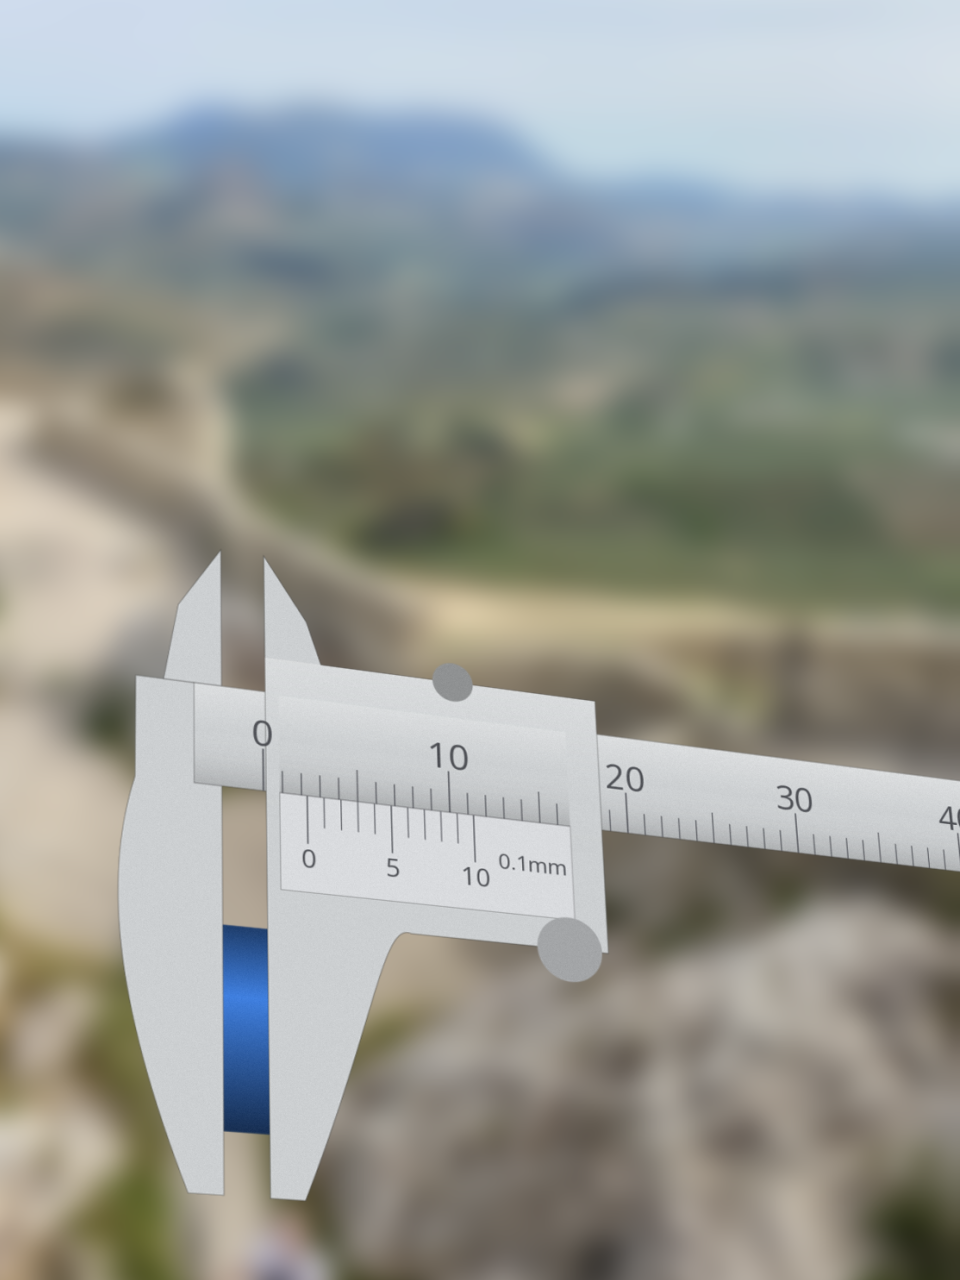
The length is value=2.3 unit=mm
